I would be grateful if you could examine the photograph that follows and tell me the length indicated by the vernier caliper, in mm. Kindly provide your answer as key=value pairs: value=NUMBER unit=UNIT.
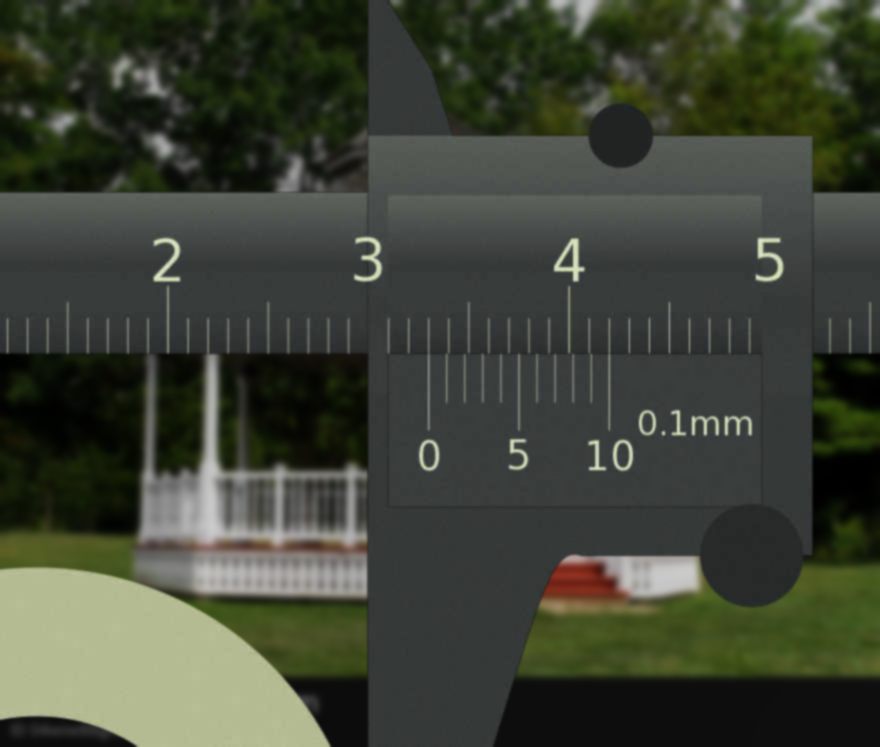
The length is value=33.0 unit=mm
